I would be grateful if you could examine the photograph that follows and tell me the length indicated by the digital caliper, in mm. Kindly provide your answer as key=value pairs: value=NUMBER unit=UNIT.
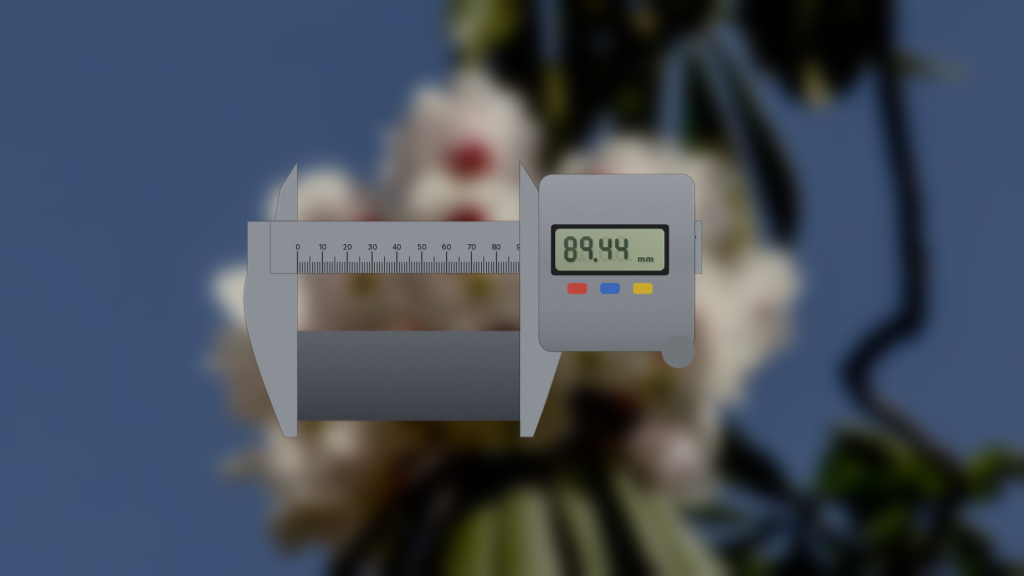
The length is value=89.44 unit=mm
